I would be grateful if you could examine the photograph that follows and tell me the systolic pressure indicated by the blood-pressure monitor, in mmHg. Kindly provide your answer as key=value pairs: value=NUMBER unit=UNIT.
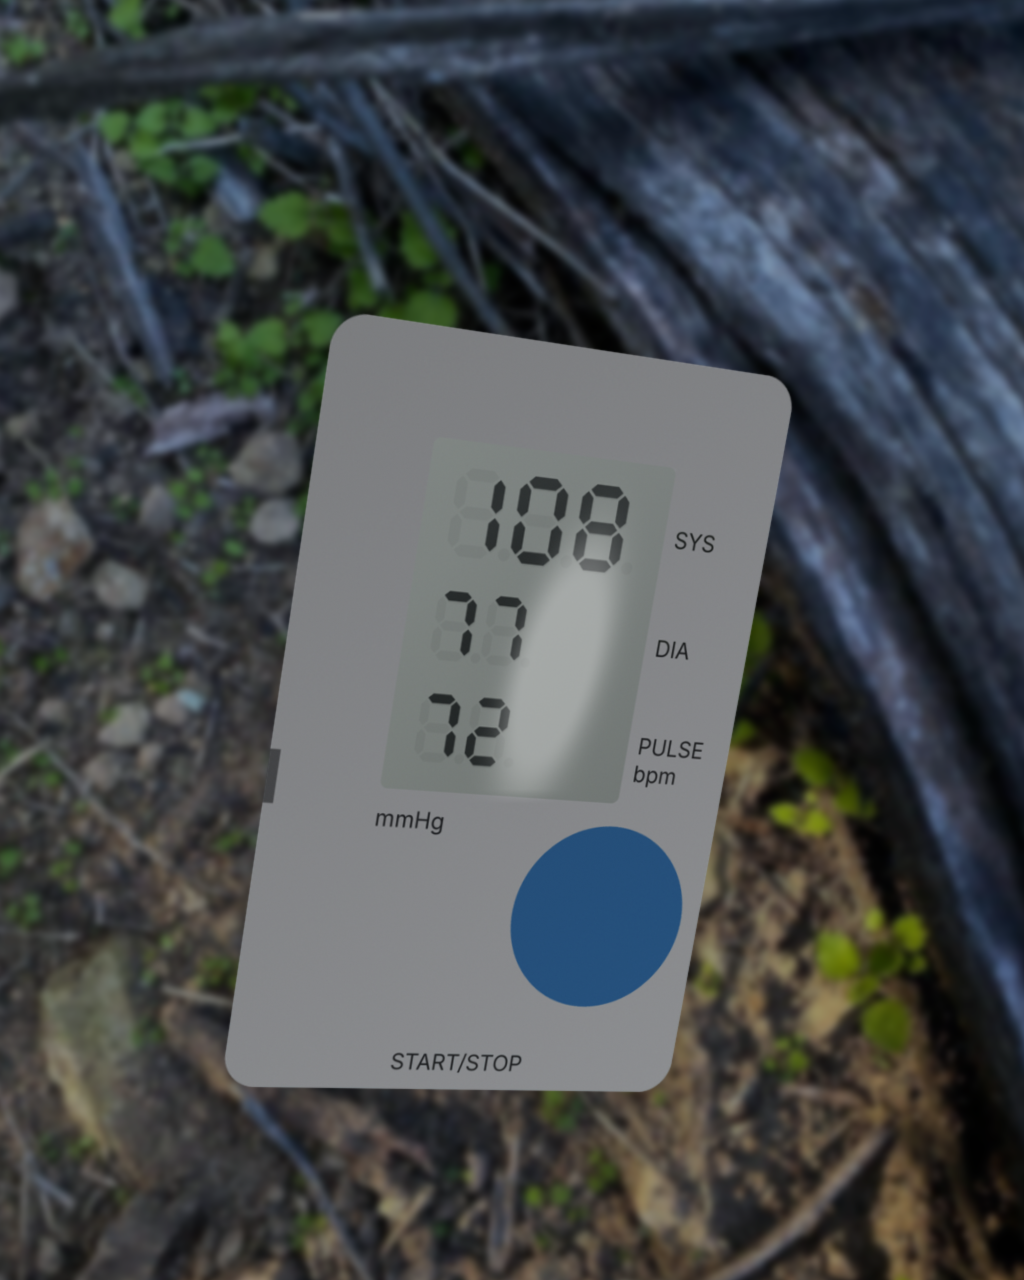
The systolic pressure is value=108 unit=mmHg
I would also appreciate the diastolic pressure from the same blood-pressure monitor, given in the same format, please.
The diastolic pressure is value=77 unit=mmHg
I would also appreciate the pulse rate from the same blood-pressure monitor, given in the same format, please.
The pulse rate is value=72 unit=bpm
